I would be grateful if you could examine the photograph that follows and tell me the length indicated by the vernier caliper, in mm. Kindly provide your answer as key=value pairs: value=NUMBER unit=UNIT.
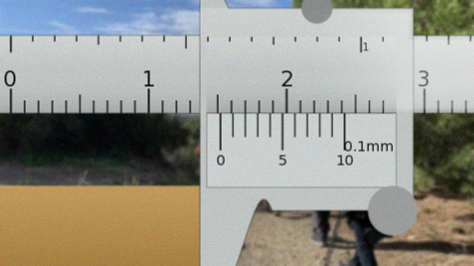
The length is value=15.2 unit=mm
